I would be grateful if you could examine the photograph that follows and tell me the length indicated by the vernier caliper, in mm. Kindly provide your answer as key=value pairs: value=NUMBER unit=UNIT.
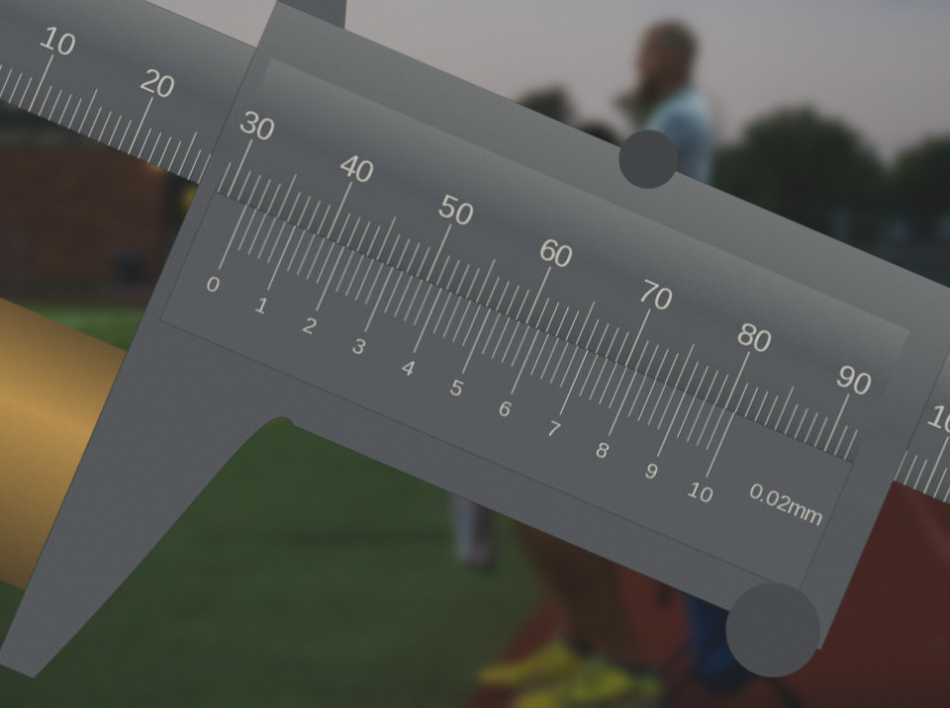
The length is value=31.9 unit=mm
